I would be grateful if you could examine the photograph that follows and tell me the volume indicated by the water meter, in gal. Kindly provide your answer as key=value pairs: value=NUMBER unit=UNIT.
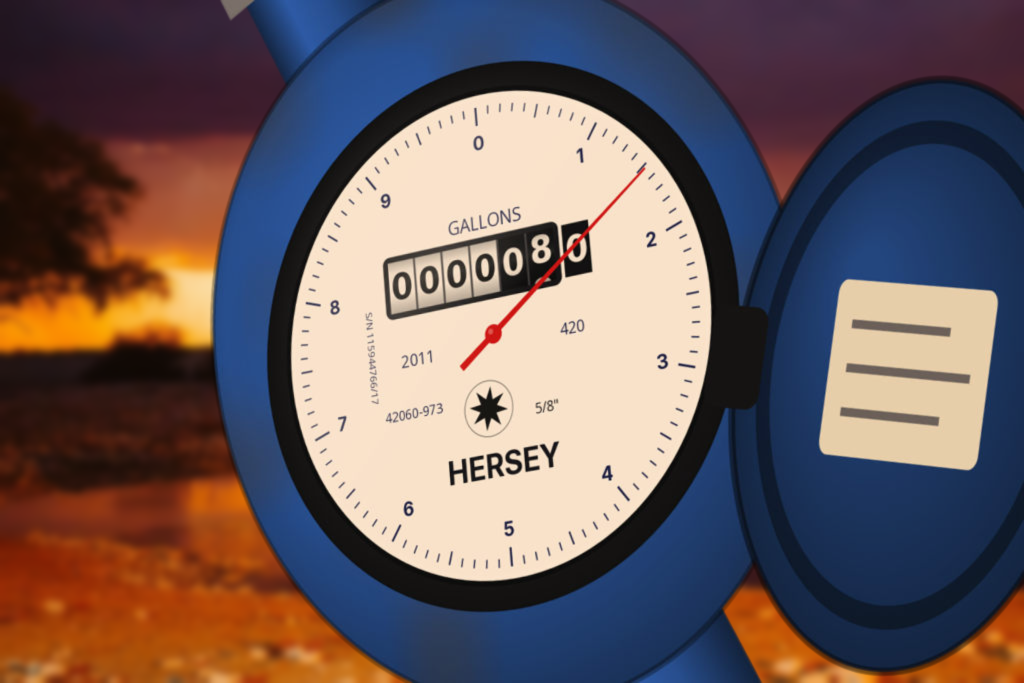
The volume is value=81.5 unit=gal
